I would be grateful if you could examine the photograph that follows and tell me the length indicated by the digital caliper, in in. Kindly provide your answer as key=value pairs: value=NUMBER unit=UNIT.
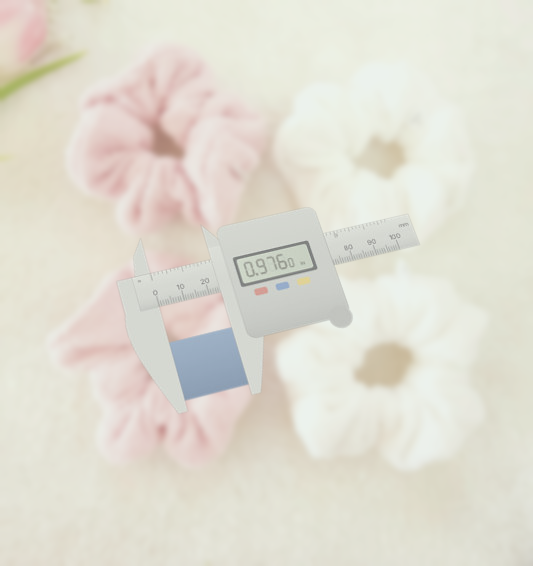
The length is value=0.9760 unit=in
